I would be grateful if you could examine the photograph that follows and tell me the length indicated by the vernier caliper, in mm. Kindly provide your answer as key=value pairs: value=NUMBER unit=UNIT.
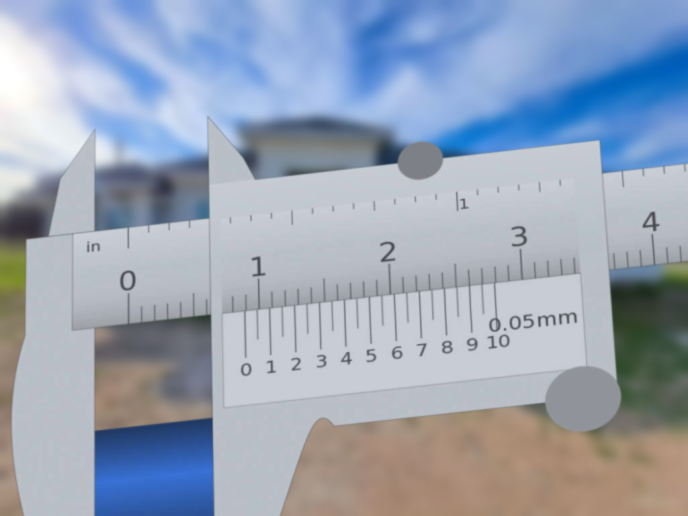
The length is value=8.9 unit=mm
